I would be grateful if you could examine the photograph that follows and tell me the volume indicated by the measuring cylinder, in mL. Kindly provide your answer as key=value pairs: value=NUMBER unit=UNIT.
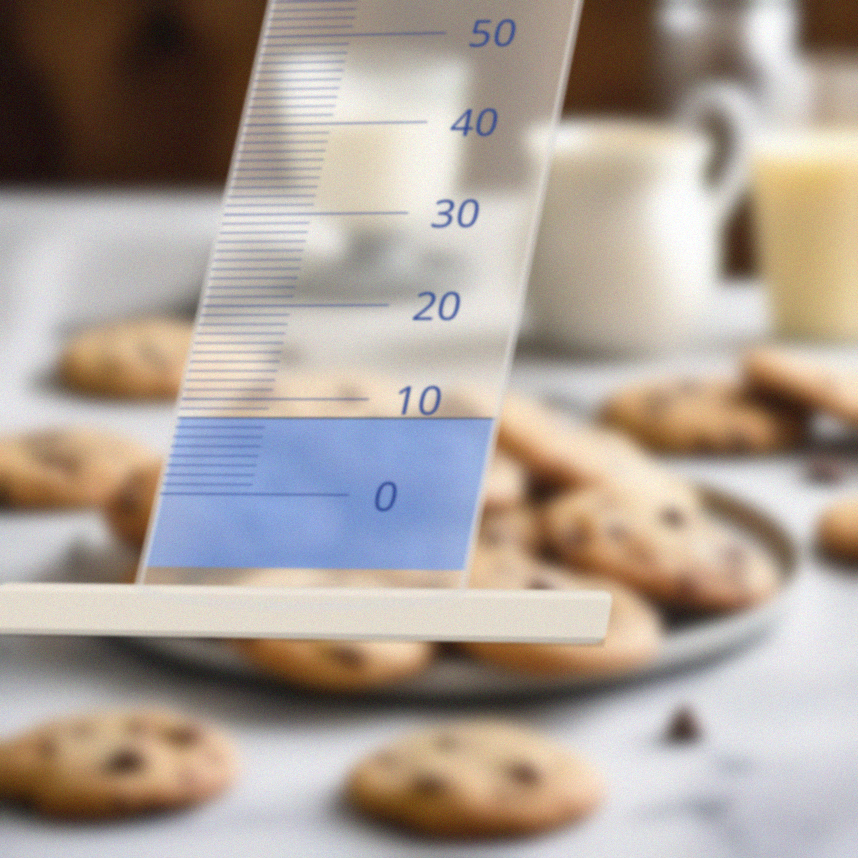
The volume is value=8 unit=mL
